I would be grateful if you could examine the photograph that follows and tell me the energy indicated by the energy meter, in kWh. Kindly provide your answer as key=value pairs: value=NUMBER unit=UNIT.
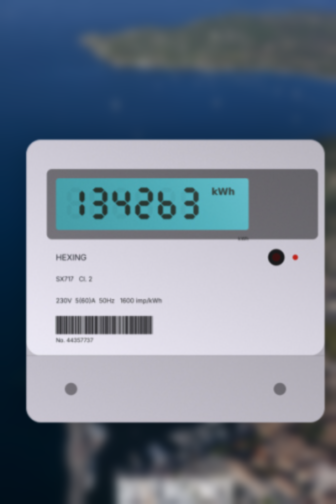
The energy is value=134263 unit=kWh
